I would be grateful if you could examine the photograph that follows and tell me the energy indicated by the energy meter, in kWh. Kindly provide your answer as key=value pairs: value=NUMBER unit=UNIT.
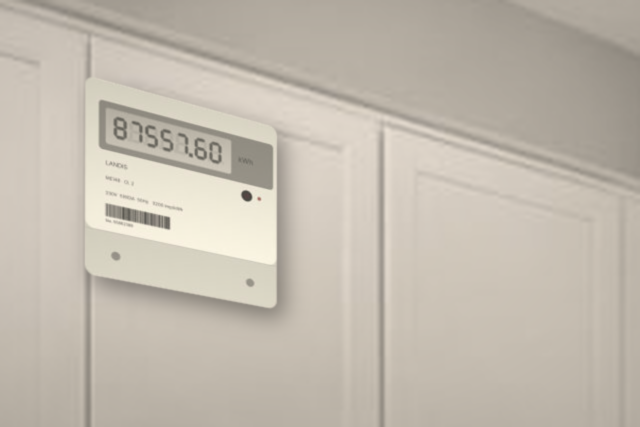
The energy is value=87557.60 unit=kWh
